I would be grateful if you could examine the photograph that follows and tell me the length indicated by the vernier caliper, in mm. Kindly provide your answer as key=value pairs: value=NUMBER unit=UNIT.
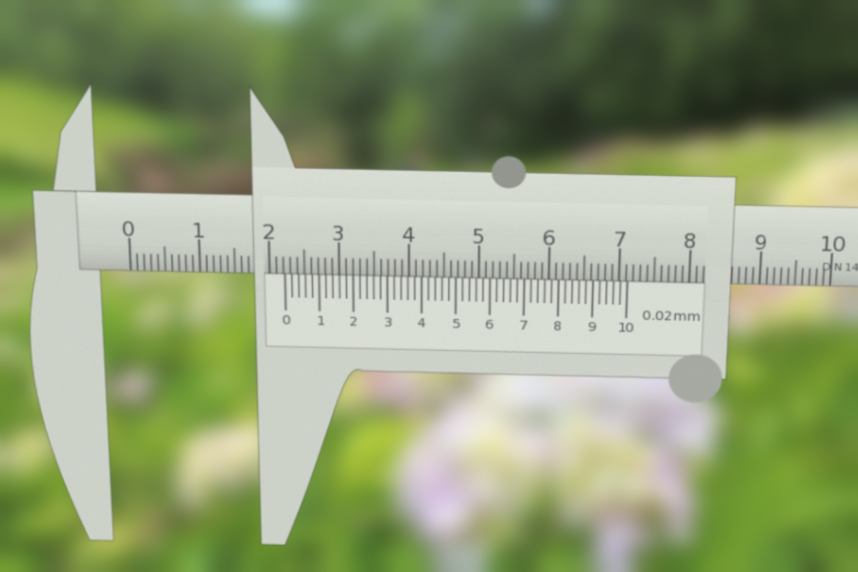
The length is value=22.2 unit=mm
